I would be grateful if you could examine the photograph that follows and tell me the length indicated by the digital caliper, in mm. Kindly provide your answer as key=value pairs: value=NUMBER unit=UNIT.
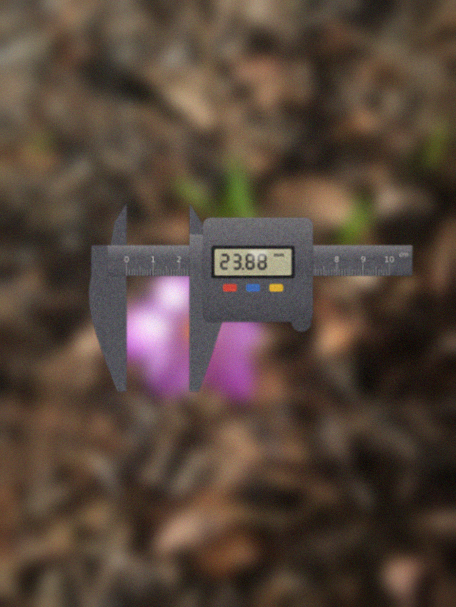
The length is value=23.88 unit=mm
